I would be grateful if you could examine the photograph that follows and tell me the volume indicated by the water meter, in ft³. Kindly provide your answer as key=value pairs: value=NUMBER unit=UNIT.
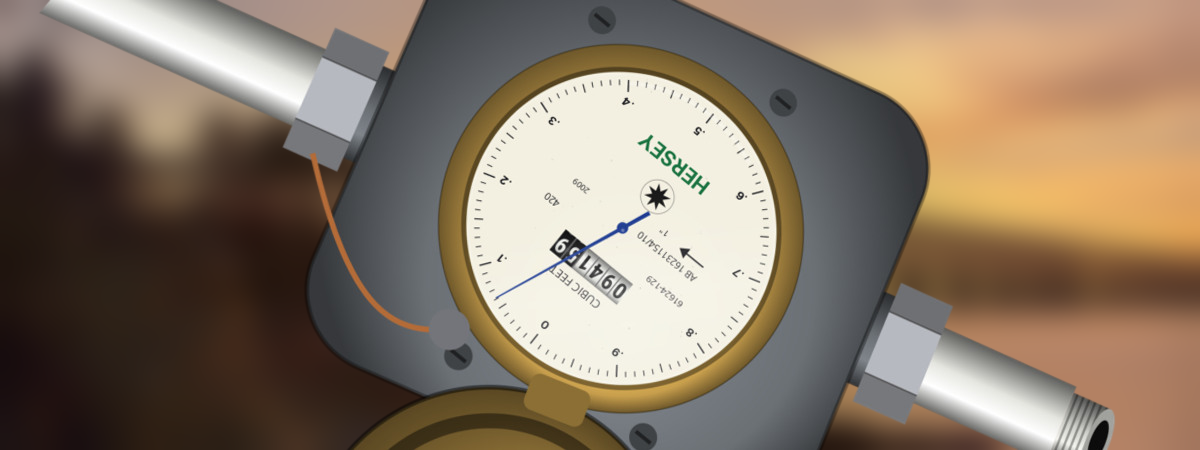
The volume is value=94159.06 unit=ft³
